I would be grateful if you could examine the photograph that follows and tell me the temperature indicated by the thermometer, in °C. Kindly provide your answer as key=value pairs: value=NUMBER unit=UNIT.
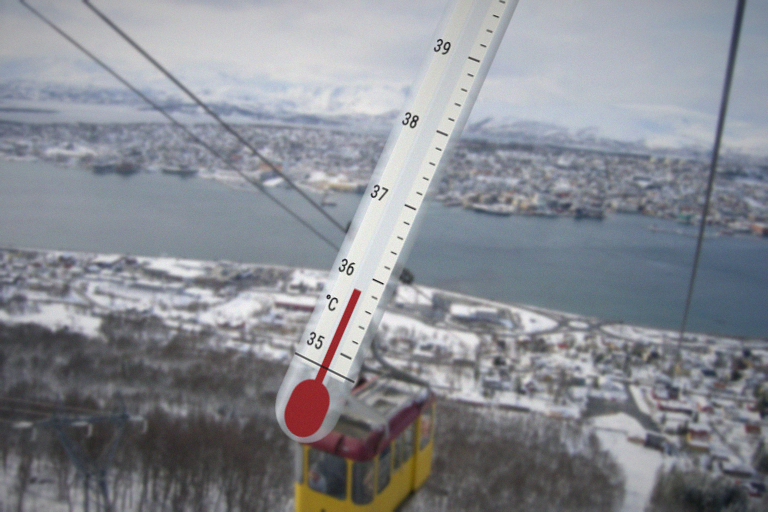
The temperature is value=35.8 unit=°C
